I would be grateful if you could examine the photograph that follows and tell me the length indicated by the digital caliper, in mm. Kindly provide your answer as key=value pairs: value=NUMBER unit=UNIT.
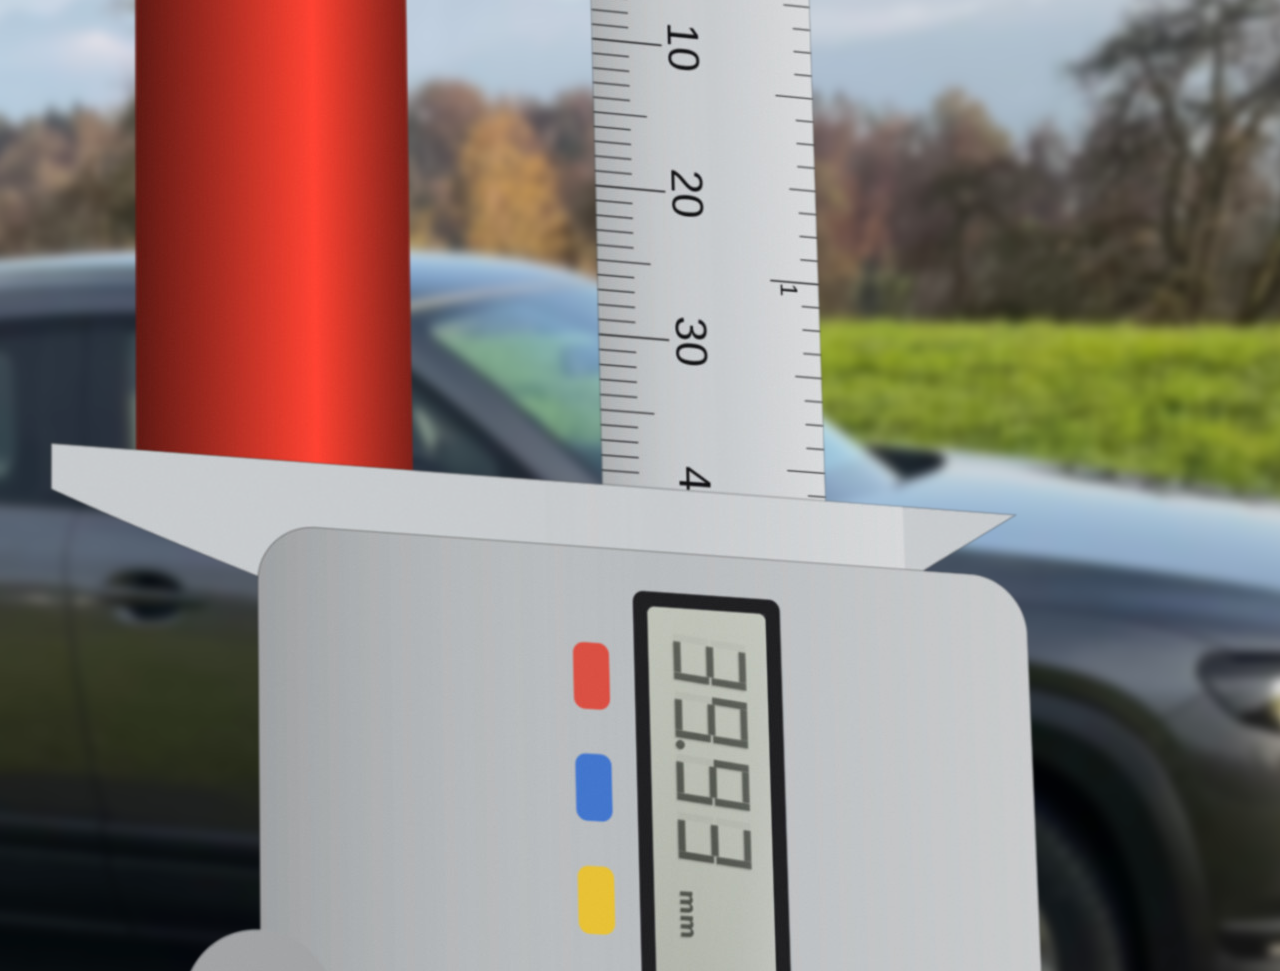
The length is value=39.93 unit=mm
